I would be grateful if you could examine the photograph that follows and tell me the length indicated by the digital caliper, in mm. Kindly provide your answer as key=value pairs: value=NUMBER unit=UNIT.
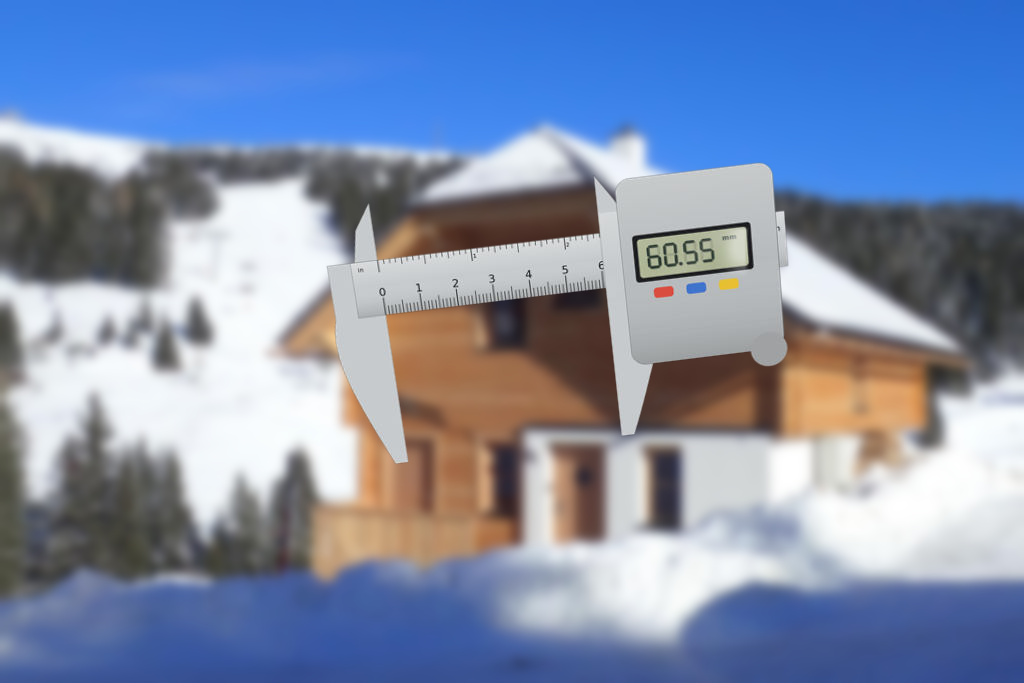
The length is value=60.55 unit=mm
